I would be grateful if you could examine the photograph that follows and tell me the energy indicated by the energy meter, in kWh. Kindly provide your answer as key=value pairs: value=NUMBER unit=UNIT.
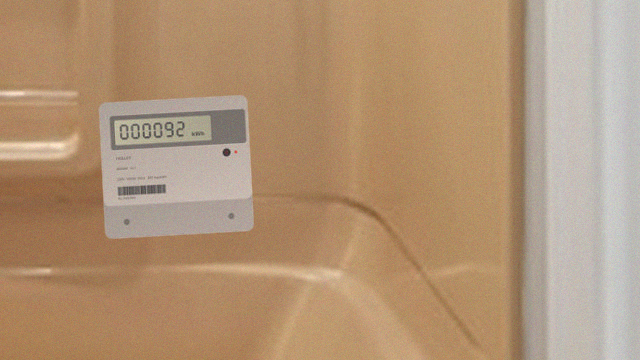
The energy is value=92 unit=kWh
